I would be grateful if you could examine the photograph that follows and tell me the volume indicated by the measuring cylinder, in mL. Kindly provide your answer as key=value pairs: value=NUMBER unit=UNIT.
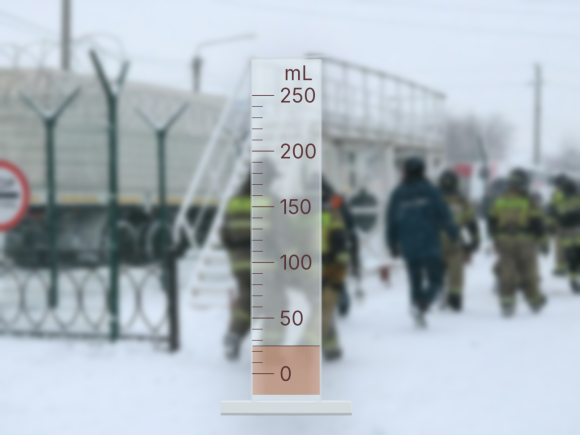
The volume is value=25 unit=mL
